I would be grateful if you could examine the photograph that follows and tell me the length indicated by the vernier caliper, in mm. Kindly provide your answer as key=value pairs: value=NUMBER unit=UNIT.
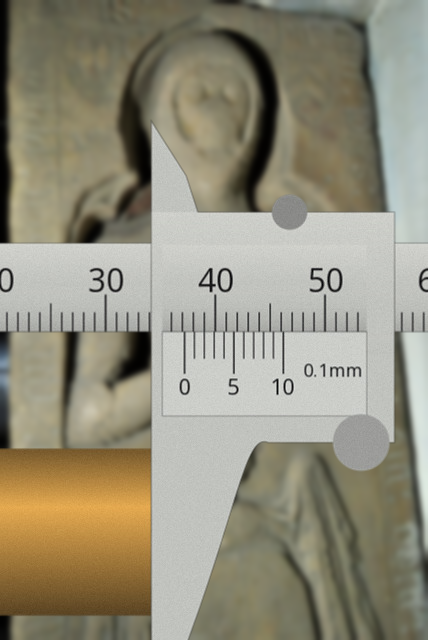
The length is value=37.2 unit=mm
